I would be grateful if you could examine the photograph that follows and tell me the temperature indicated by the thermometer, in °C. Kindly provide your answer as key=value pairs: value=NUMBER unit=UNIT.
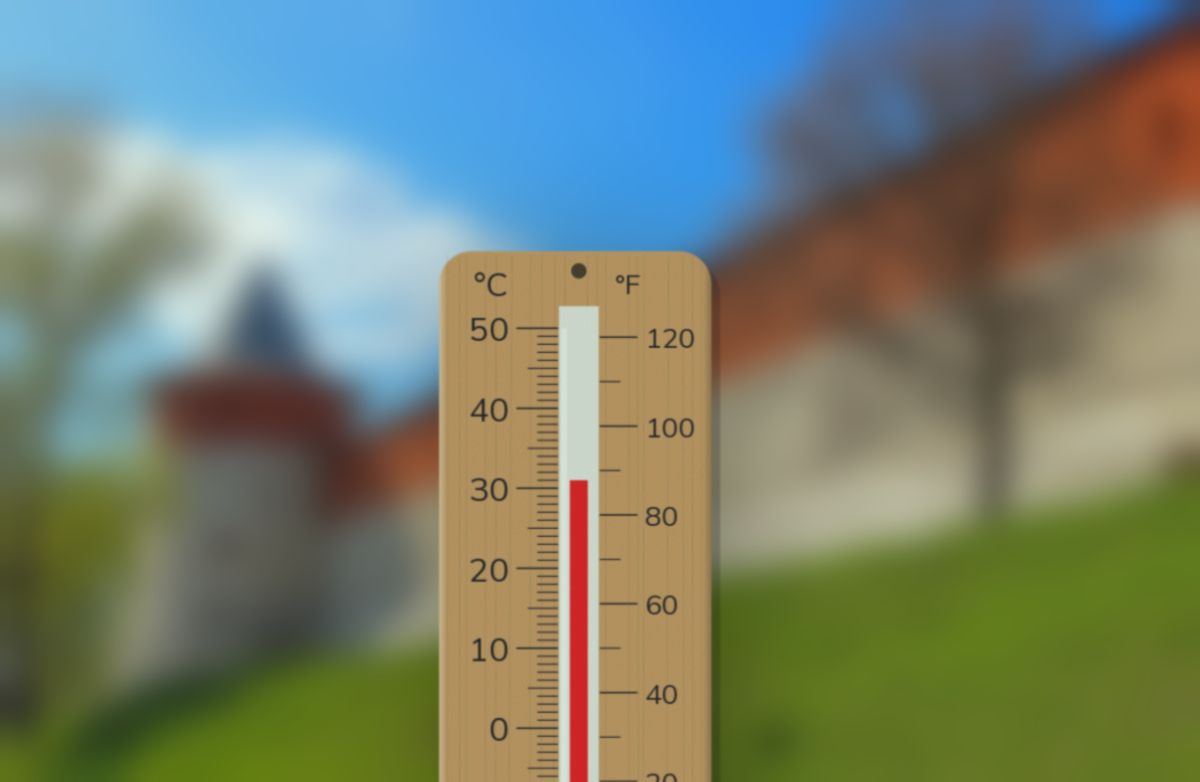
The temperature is value=31 unit=°C
